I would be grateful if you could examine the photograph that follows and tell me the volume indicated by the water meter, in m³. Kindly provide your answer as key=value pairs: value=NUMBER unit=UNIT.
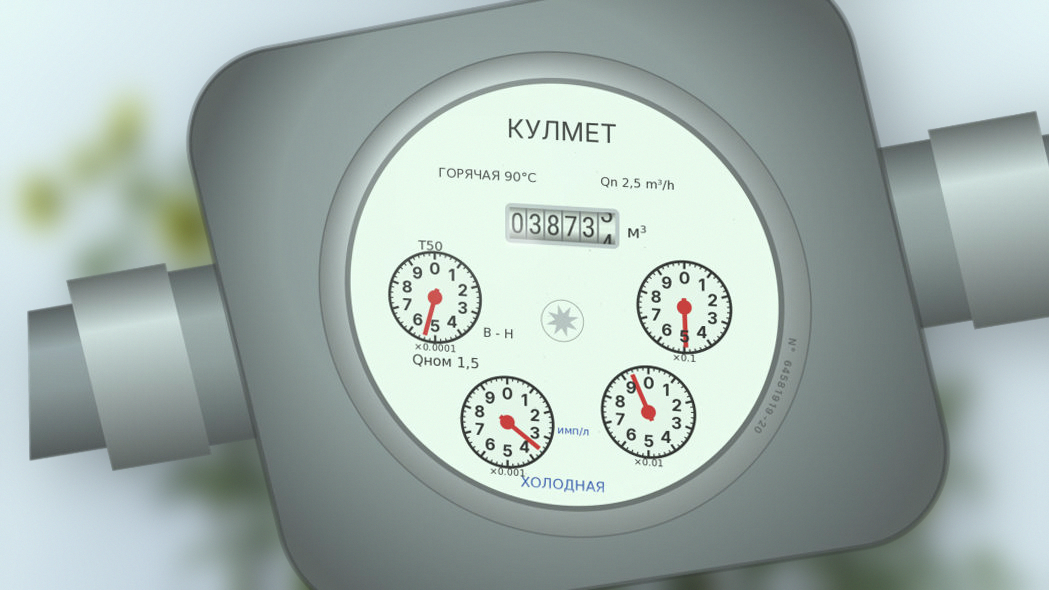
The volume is value=38733.4935 unit=m³
